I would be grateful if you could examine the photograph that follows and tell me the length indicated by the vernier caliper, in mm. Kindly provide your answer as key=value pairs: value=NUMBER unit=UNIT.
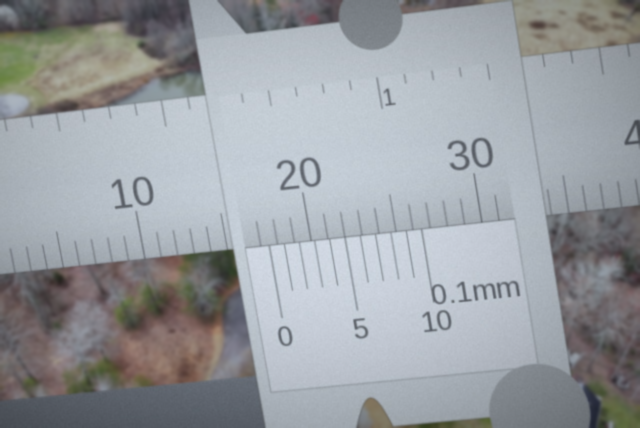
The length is value=17.5 unit=mm
